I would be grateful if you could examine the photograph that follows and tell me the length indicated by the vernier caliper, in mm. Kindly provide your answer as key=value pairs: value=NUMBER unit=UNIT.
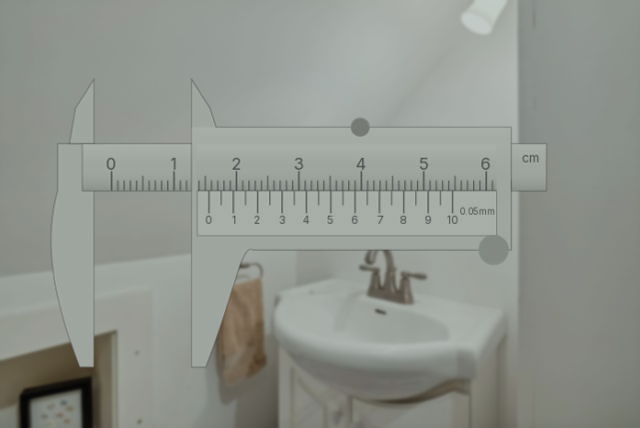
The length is value=15.6 unit=mm
